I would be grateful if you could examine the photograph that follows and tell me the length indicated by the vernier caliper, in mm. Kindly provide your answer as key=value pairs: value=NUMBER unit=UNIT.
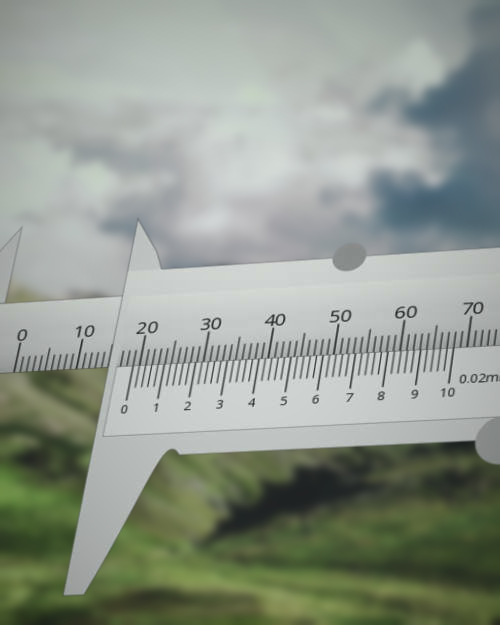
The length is value=19.0 unit=mm
